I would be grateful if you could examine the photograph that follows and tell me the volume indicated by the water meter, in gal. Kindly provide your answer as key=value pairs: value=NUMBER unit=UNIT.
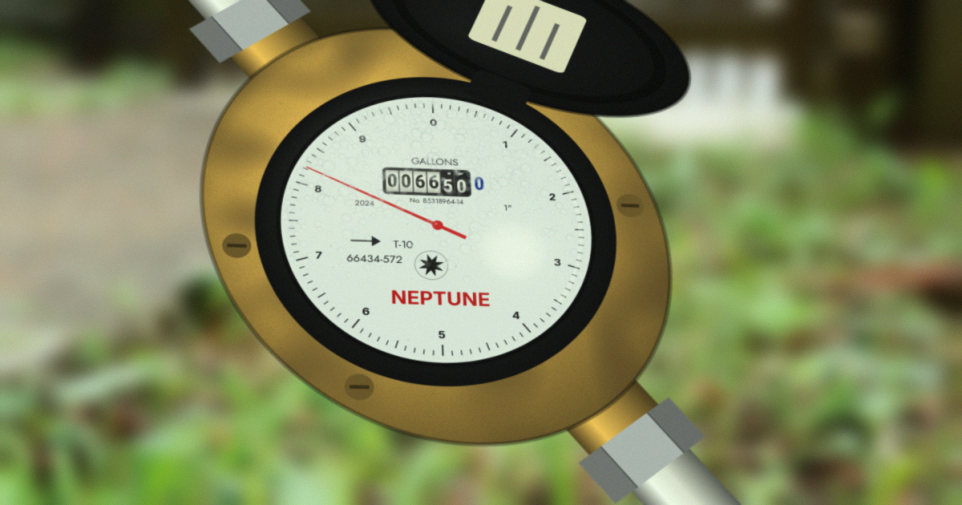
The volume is value=66498.2 unit=gal
